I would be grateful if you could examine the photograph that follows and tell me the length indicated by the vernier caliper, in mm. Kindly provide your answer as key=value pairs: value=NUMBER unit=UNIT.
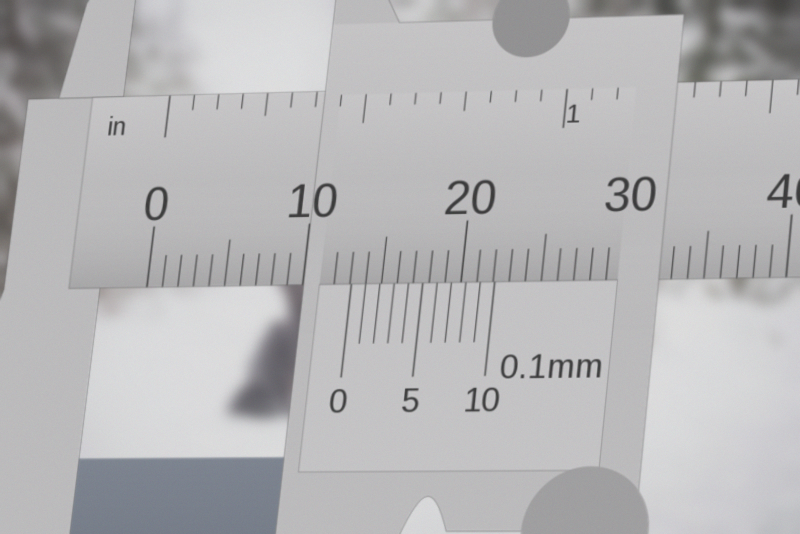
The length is value=13.1 unit=mm
